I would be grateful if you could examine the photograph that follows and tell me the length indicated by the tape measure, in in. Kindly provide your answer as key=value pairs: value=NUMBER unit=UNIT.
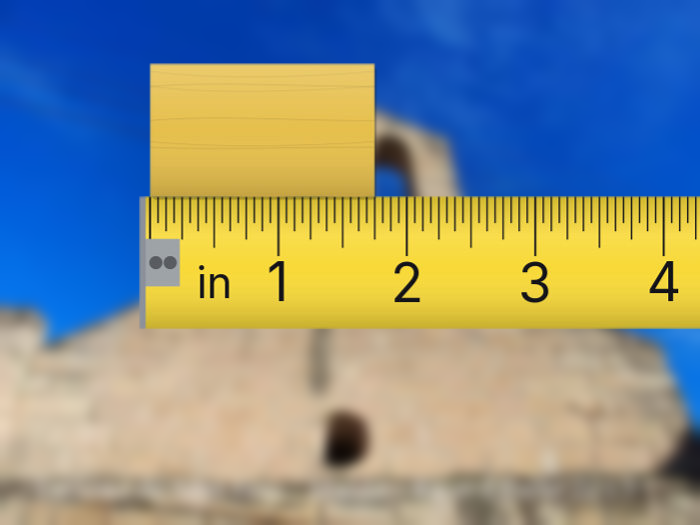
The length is value=1.75 unit=in
